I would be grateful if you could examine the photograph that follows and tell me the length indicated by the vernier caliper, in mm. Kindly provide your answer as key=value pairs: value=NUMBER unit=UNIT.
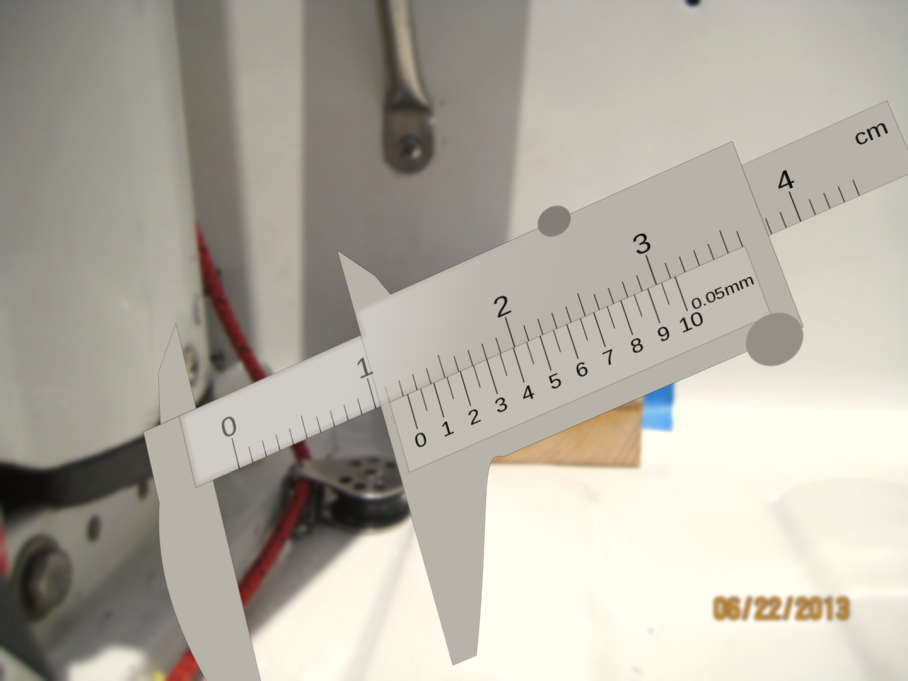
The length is value=12.3 unit=mm
